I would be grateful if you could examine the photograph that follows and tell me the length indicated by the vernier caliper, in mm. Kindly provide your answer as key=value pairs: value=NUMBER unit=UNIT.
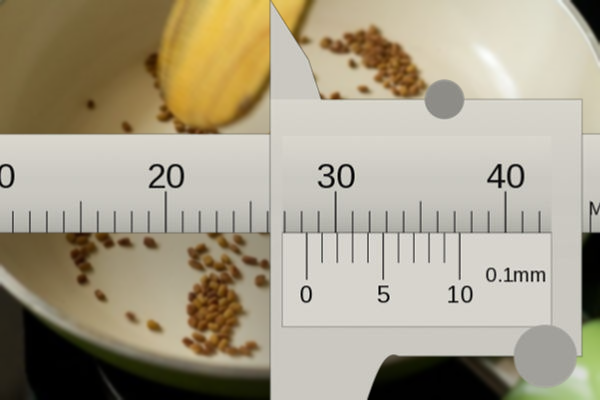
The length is value=28.3 unit=mm
